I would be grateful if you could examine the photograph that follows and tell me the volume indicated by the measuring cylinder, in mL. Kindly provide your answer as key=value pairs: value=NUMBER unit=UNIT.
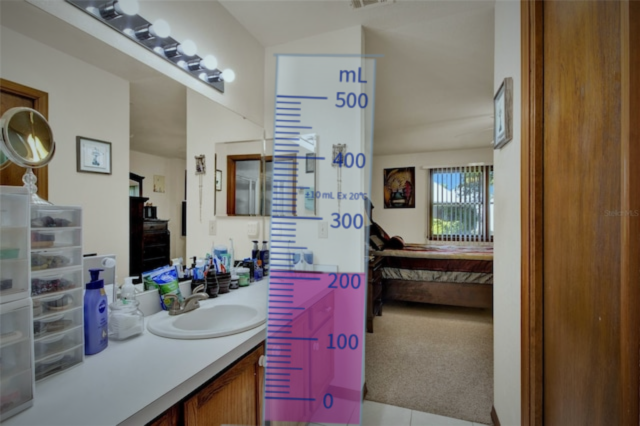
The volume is value=210 unit=mL
